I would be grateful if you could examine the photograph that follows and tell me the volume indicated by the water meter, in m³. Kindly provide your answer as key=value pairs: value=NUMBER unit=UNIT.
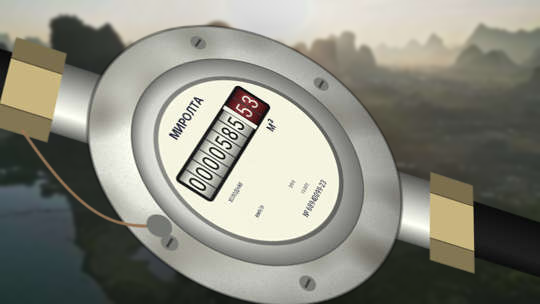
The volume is value=585.53 unit=m³
